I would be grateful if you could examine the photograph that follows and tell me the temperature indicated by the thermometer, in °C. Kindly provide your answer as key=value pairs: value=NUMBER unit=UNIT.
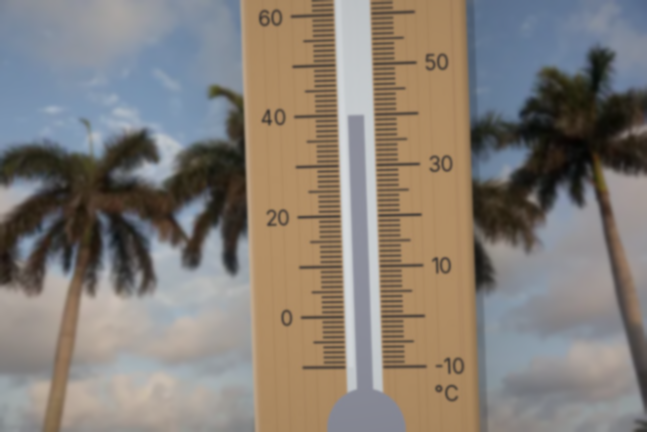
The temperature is value=40 unit=°C
